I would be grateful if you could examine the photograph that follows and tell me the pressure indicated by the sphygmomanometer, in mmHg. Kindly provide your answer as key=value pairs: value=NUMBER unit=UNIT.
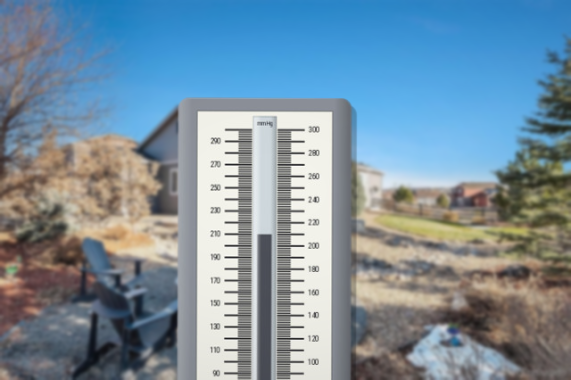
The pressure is value=210 unit=mmHg
